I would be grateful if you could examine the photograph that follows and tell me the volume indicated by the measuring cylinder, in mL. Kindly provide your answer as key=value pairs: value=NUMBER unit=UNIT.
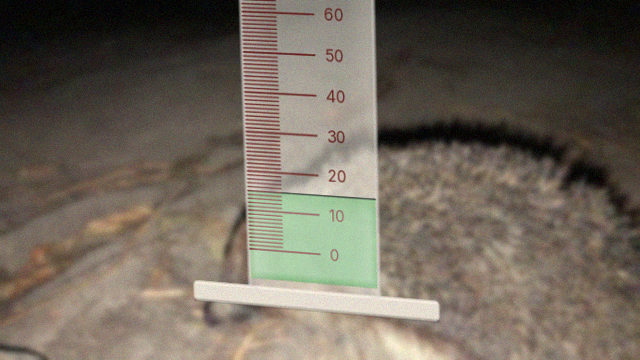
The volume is value=15 unit=mL
